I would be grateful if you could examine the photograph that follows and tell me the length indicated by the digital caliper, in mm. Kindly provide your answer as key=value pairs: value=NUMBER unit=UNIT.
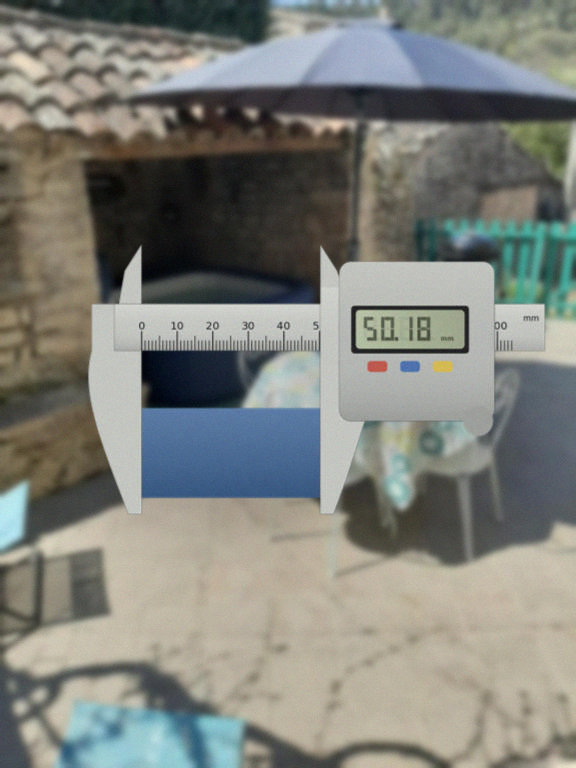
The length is value=50.18 unit=mm
